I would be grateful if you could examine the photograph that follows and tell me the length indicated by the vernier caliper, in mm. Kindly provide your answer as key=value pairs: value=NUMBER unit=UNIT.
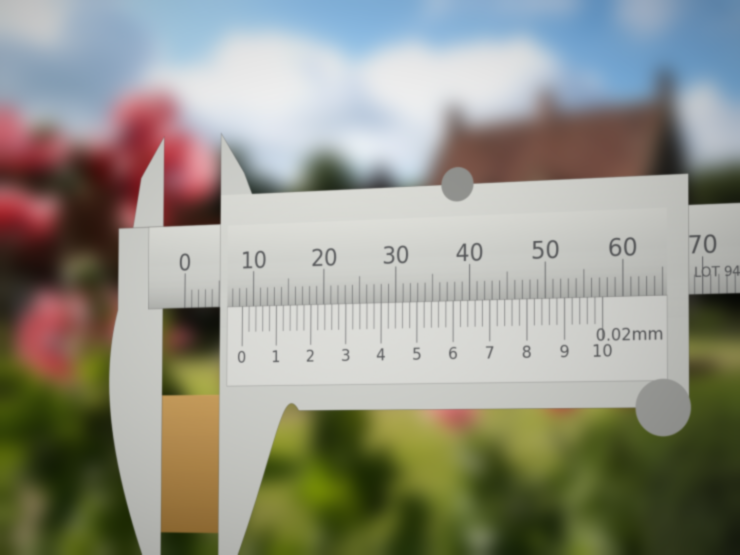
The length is value=8.4 unit=mm
